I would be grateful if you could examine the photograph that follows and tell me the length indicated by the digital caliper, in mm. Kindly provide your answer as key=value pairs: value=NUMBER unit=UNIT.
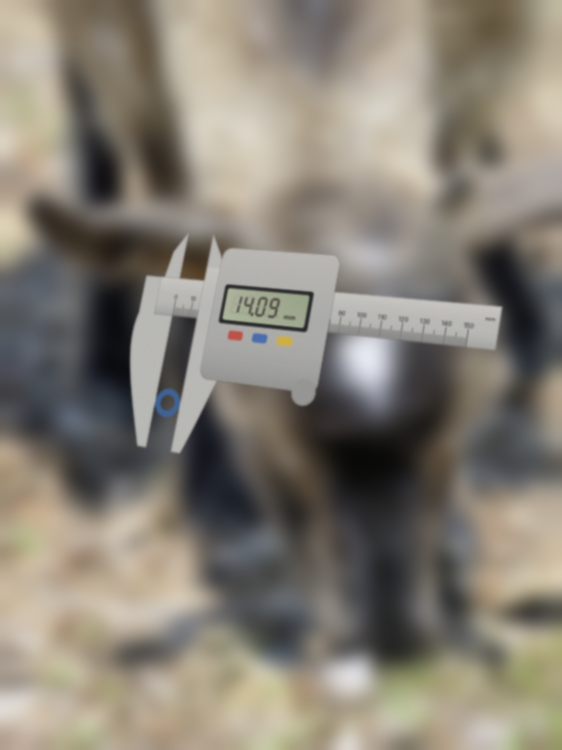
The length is value=14.09 unit=mm
